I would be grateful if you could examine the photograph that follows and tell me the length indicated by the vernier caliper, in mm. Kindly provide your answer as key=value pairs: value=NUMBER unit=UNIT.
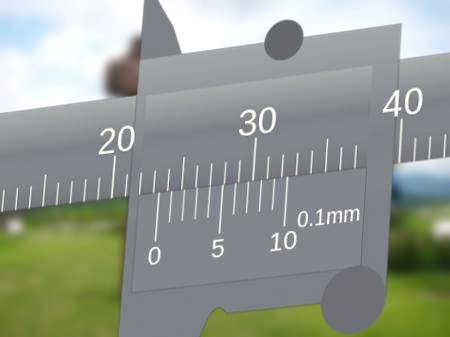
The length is value=23.4 unit=mm
